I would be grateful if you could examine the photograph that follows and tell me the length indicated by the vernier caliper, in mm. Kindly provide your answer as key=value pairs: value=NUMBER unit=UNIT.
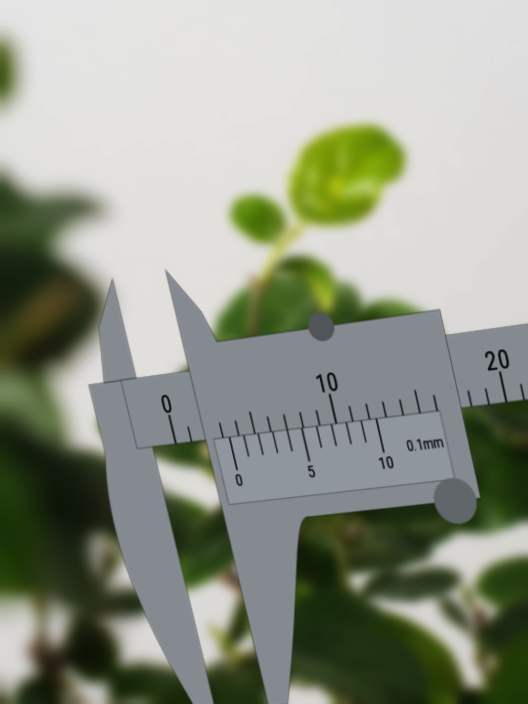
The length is value=3.4 unit=mm
